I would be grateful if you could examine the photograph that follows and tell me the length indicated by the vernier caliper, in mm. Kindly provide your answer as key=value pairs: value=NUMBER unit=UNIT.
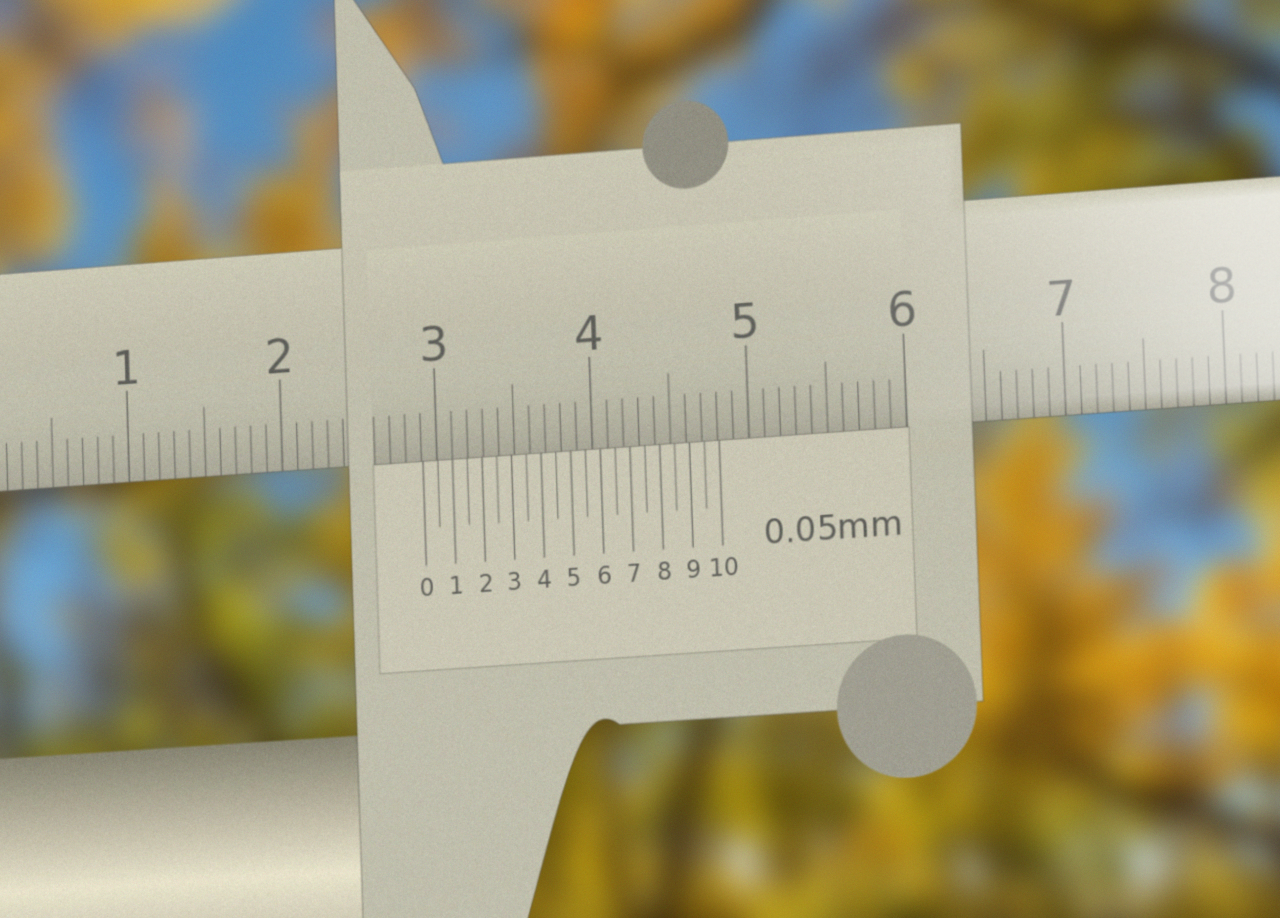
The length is value=29.1 unit=mm
